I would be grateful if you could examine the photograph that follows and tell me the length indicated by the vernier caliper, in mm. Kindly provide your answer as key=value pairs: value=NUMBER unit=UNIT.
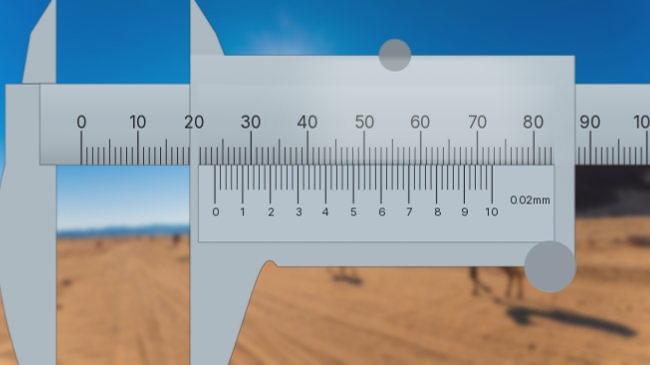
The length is value=23.6 unit=mm
